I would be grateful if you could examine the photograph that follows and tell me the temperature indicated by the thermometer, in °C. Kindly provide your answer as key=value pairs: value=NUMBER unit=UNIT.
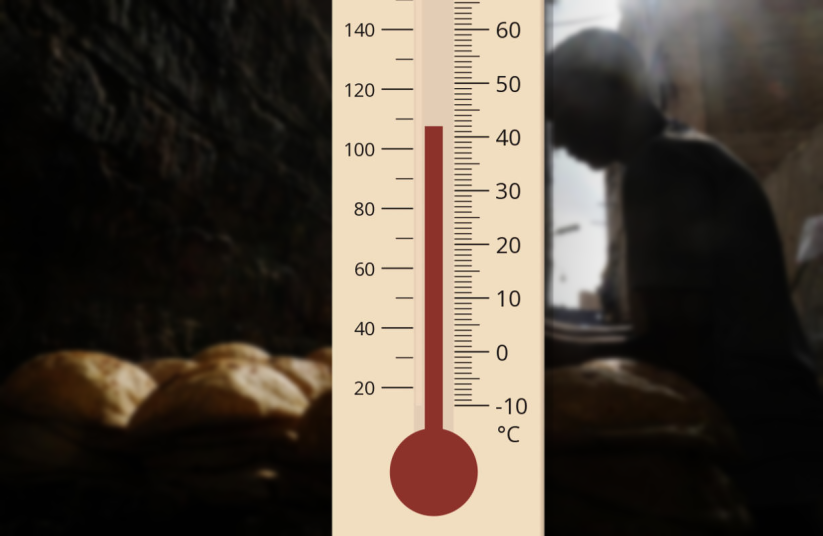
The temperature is value=42 unit=°C
